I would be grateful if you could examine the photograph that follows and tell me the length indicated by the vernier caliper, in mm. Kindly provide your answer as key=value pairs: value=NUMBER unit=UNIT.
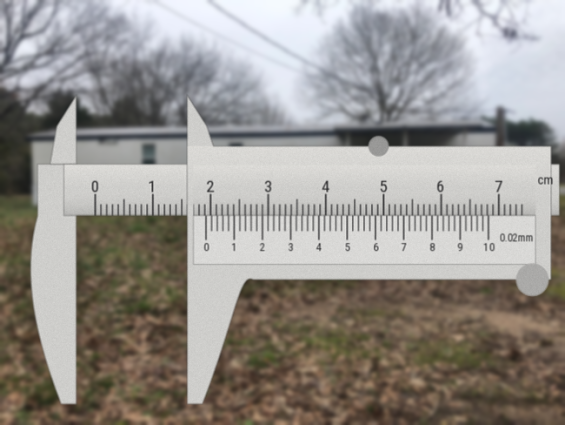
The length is value=19.2 unit=mm
